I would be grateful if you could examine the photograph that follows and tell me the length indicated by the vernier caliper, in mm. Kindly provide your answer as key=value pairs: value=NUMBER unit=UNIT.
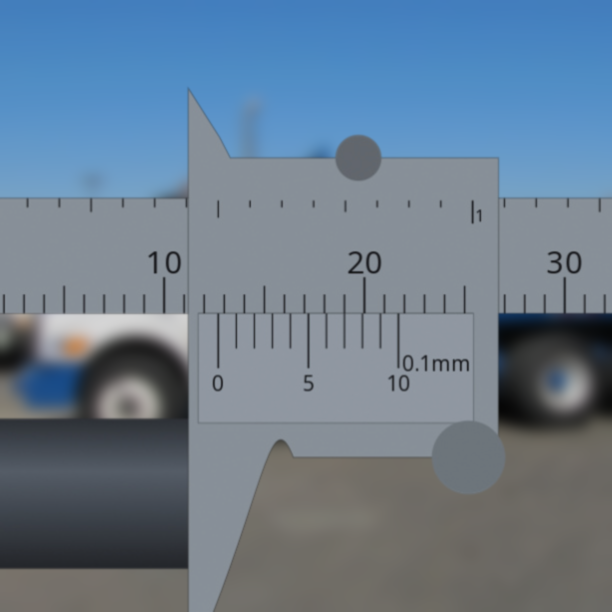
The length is value=12.7 unit=mm
